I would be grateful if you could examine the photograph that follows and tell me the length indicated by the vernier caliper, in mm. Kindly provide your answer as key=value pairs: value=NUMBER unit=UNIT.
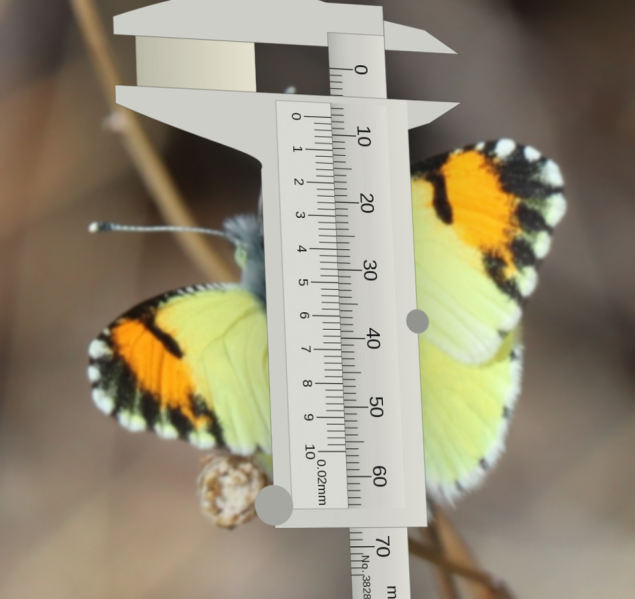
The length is value=7.4 unit=mm
